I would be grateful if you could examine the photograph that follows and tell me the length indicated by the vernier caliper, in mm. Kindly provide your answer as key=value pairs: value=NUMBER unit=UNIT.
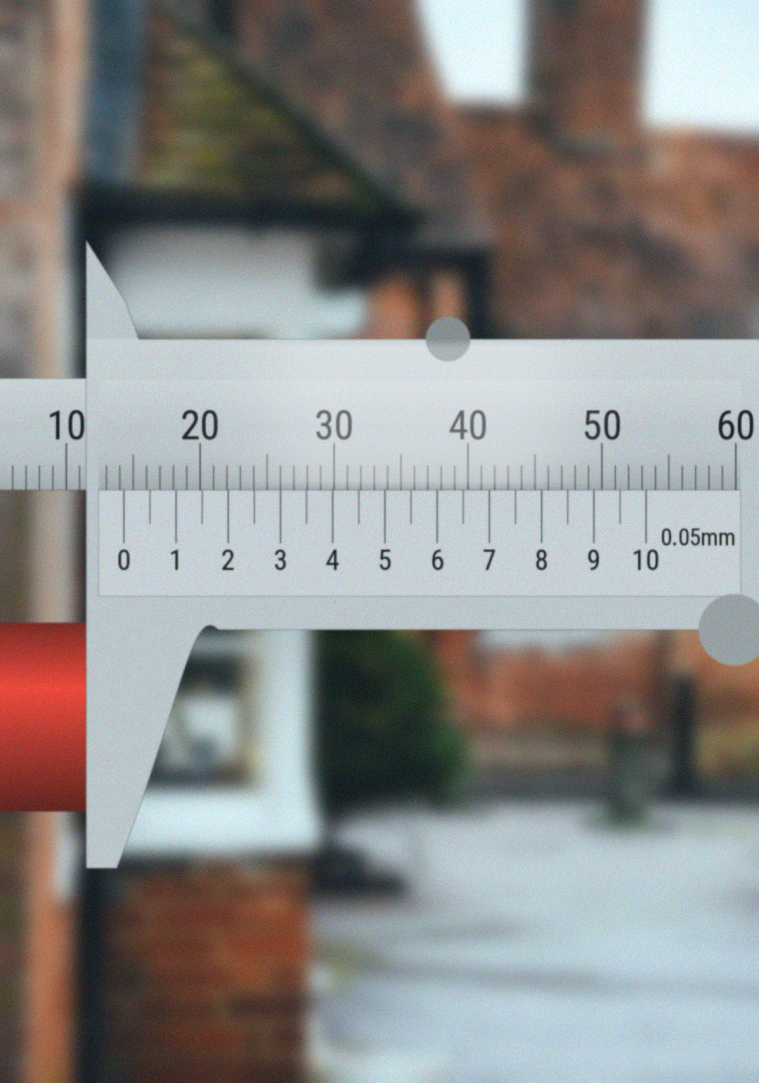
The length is value=14.3 unit=mm
